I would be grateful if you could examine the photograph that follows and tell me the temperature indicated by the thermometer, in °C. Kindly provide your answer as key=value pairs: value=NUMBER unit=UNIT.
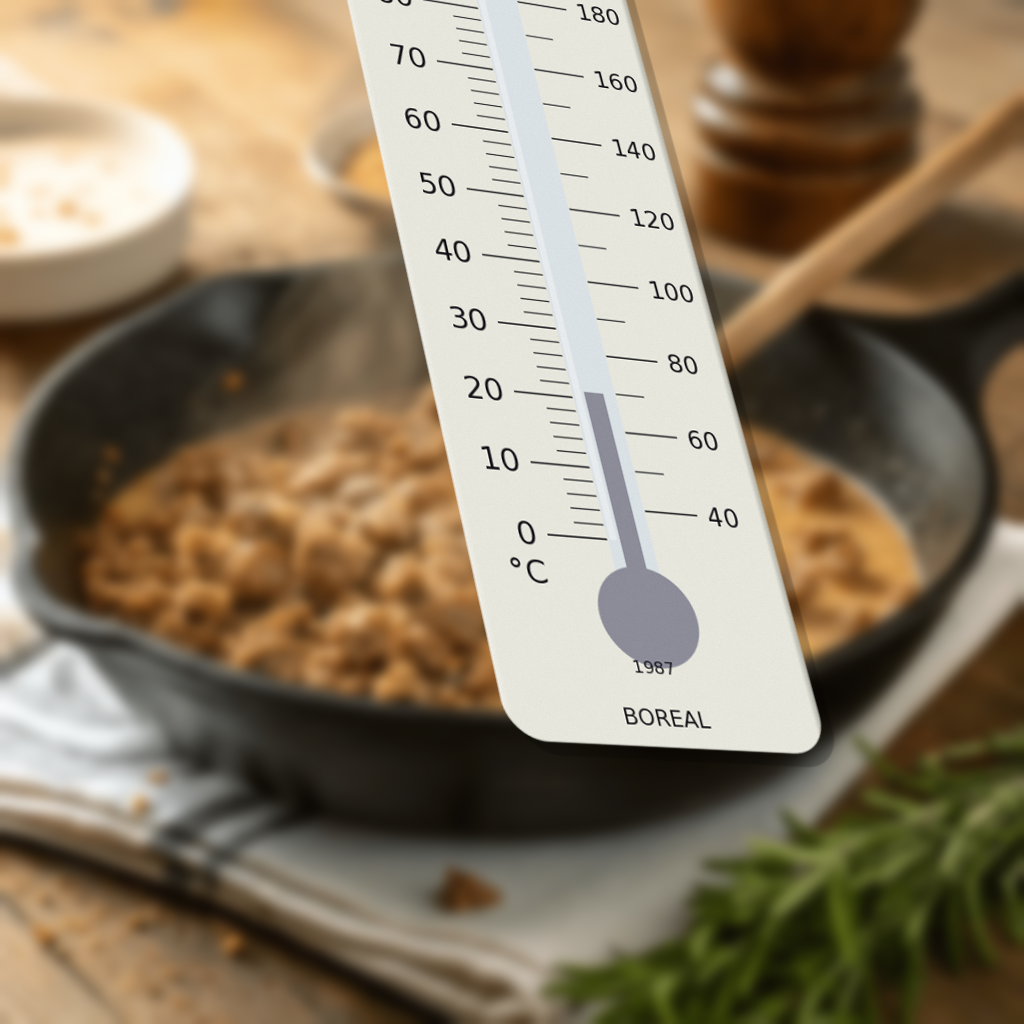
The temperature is value=21 unit=°C
